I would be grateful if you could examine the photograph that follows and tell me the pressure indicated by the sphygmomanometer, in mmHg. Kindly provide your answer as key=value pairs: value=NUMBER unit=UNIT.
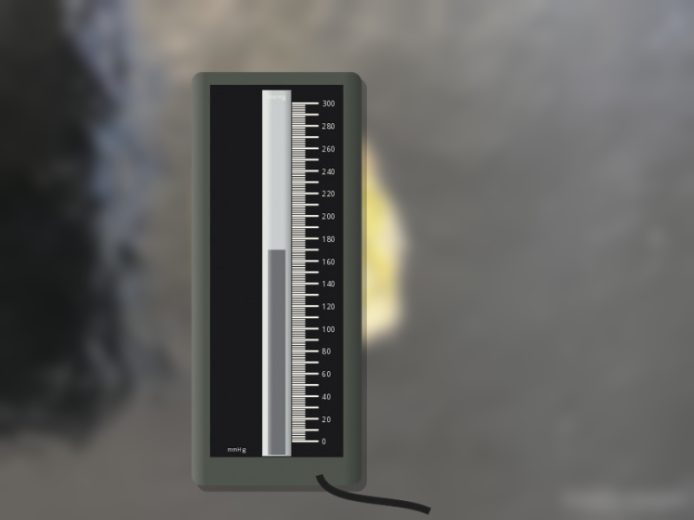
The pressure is value=170 unit=mmHg
